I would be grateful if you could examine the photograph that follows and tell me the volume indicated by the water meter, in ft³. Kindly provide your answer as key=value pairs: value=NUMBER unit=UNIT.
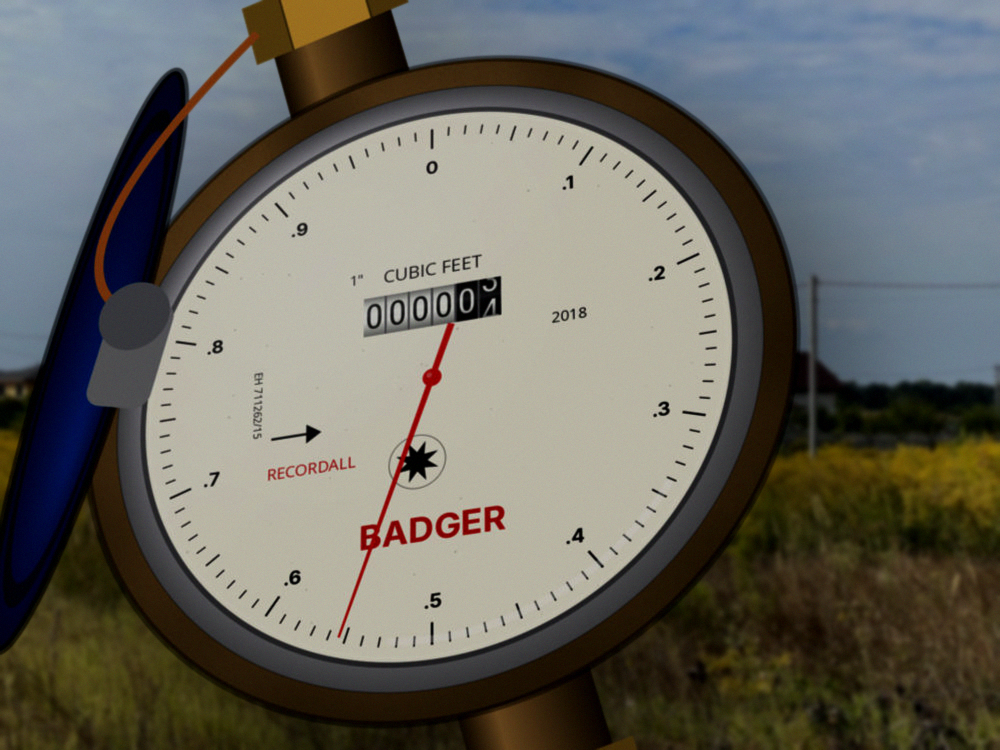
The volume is value=3.55 unit=ft³
